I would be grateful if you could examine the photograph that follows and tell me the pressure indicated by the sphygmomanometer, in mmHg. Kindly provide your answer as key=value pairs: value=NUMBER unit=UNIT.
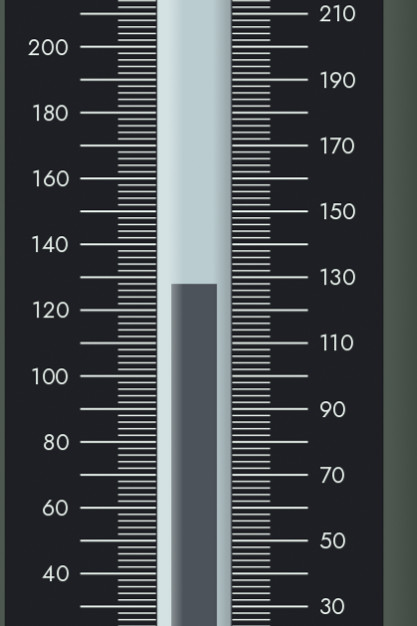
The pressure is value=128 unit=mmHg
